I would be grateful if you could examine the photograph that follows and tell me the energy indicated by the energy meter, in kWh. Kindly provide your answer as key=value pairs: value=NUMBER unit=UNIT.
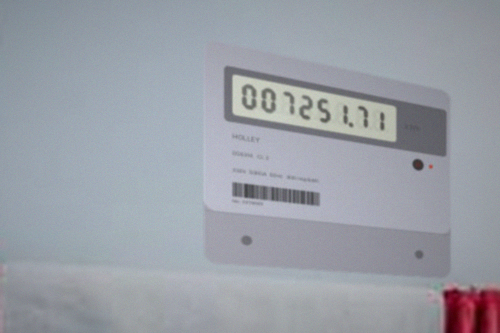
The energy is value=7251.71 unit=kWh
